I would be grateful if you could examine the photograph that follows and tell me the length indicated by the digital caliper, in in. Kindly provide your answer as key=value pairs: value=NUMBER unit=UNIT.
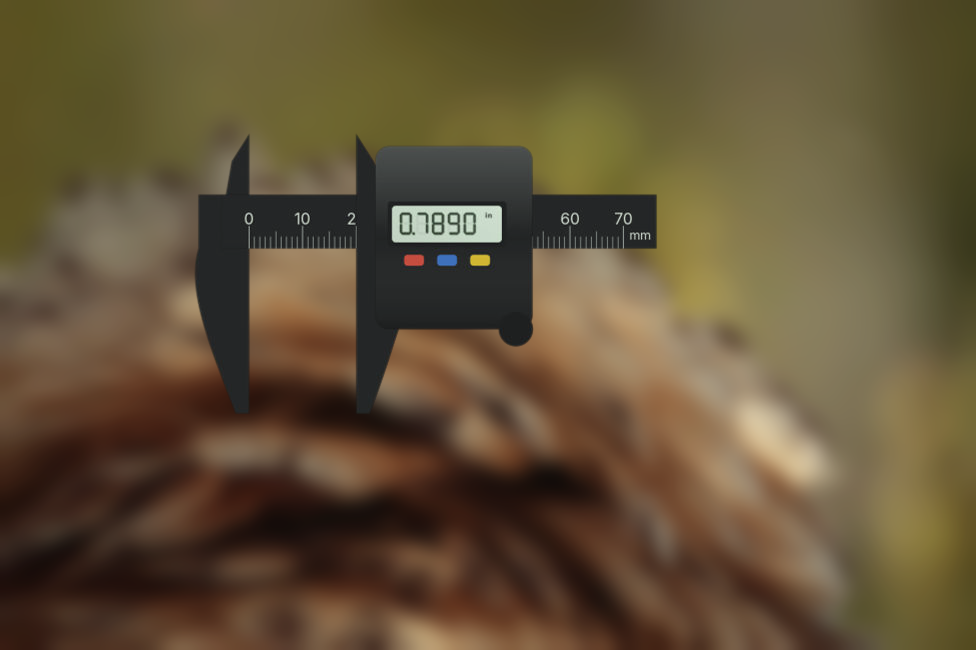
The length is value=0.7890 unit=in
